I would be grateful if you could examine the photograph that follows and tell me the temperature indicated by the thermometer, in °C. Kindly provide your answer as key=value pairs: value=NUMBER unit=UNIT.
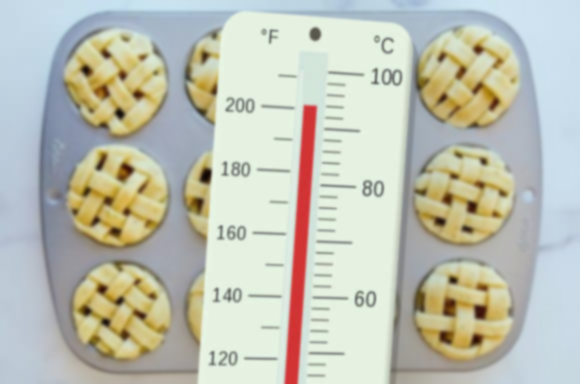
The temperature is value=94 unit=°C
